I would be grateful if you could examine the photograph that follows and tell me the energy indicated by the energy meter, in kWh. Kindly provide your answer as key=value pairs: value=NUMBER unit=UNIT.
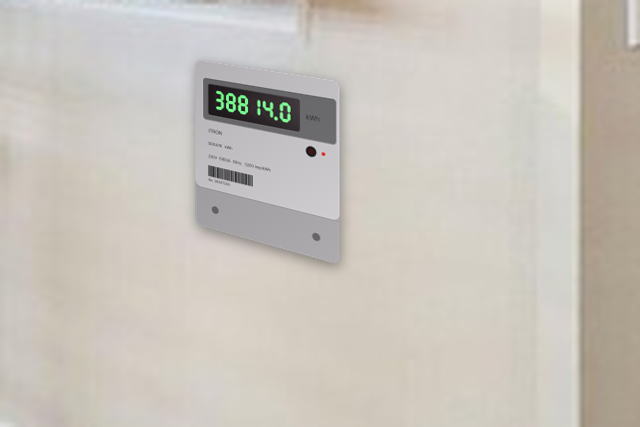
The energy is value=38814.0 unit=kWh
